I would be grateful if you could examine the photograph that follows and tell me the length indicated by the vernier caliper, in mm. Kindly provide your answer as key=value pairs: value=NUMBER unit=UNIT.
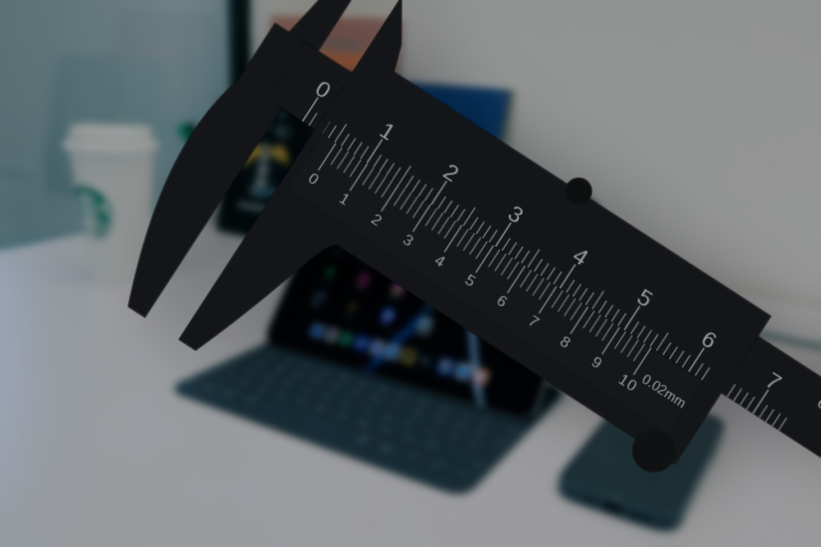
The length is value=5.2 unit=mm
